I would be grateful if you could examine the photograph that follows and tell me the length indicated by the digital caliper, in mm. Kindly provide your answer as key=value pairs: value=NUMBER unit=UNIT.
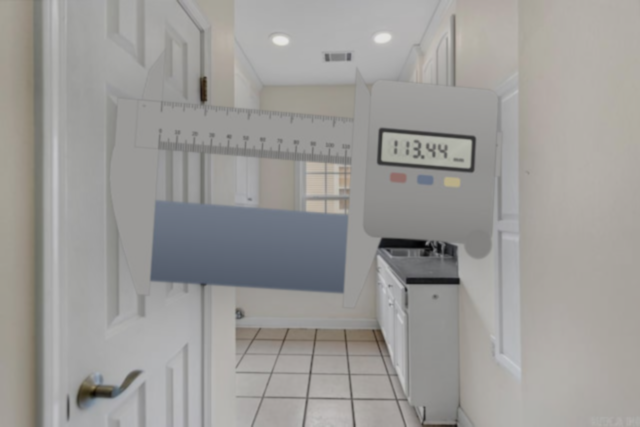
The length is value=113.44 unit=mm
